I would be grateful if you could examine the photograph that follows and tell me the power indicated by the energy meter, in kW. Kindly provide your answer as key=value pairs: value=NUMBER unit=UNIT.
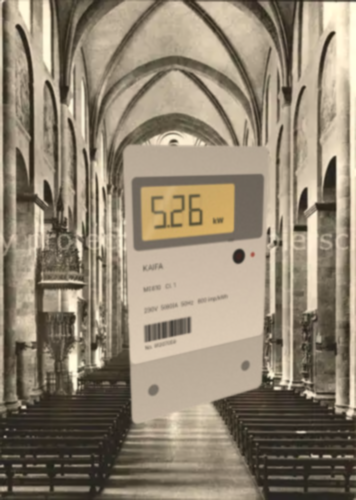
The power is value=5.26 unit=kW
